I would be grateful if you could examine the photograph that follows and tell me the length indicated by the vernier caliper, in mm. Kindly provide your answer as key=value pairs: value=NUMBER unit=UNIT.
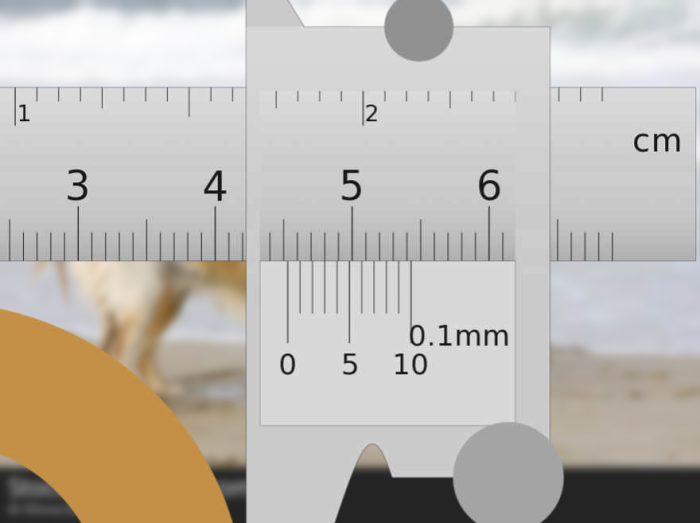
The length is value=45.3 unit=mm
